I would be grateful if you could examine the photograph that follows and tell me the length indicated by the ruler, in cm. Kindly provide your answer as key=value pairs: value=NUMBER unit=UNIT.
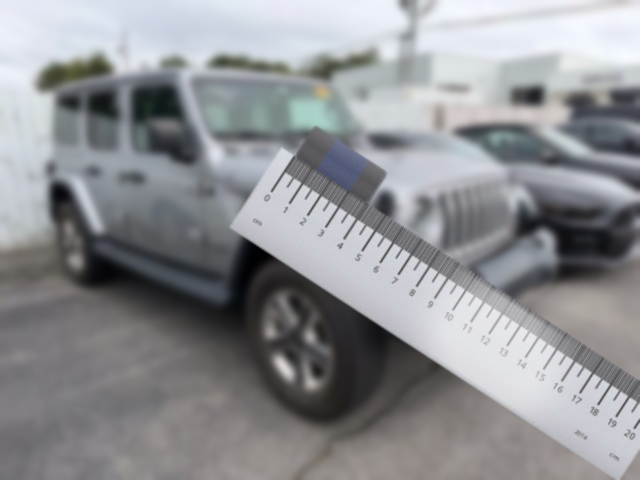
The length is value=4 unit=cm
